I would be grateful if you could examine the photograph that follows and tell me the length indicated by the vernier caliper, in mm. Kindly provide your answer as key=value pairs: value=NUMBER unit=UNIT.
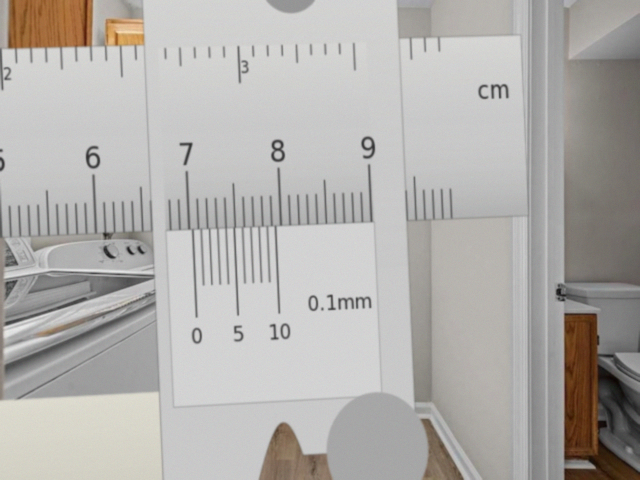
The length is value=70.4 unit=mm
